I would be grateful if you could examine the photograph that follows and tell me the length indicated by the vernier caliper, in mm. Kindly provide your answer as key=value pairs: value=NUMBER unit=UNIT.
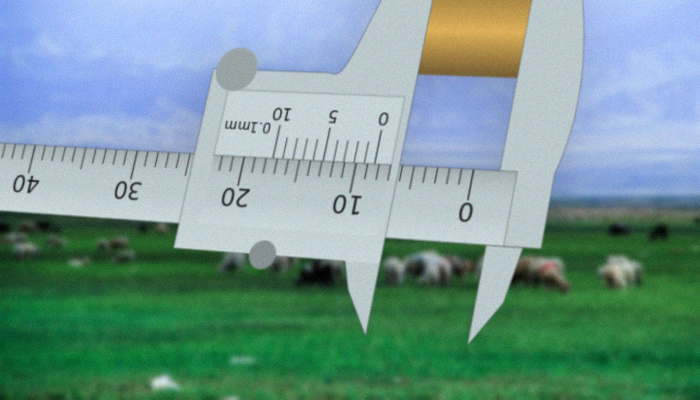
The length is value=8.4 unit=mm
